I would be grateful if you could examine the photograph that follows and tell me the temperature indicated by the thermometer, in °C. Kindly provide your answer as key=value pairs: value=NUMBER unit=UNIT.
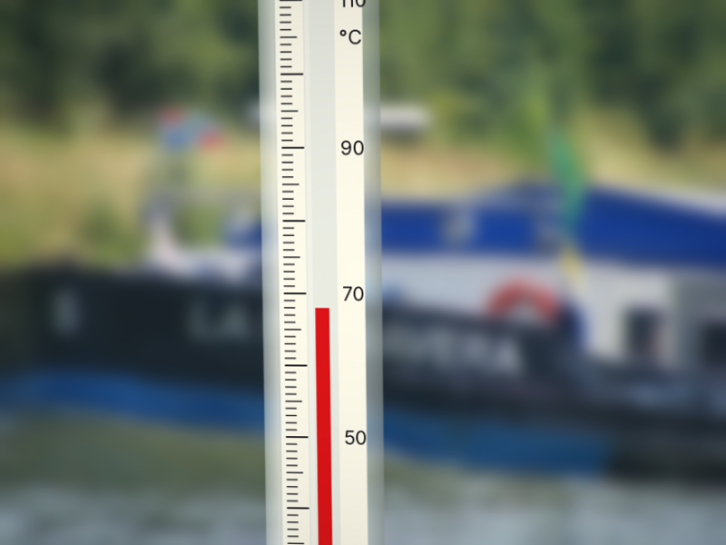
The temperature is value=68 unit=°C
